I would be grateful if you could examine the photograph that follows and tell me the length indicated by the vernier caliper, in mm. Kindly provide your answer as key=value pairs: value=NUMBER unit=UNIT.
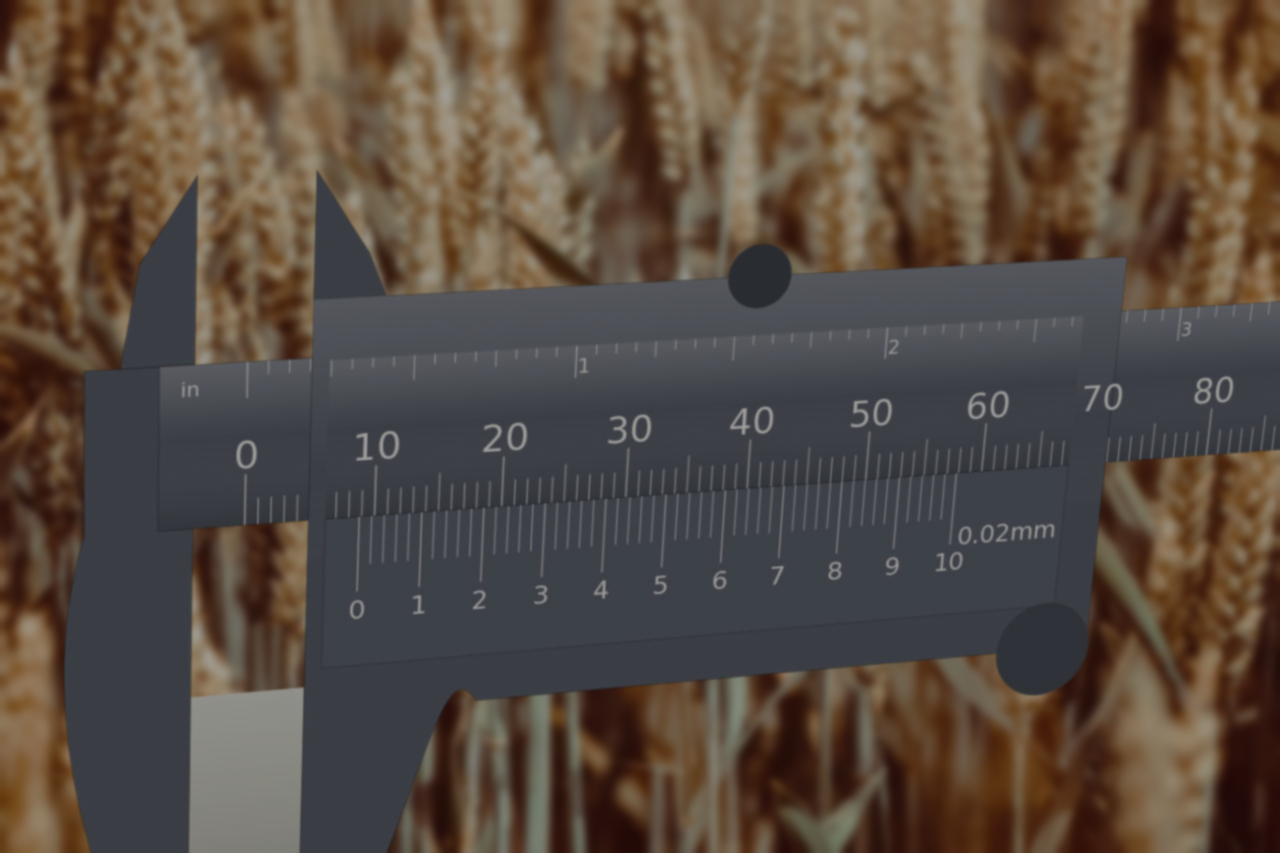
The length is value=8.8 unit=mm
